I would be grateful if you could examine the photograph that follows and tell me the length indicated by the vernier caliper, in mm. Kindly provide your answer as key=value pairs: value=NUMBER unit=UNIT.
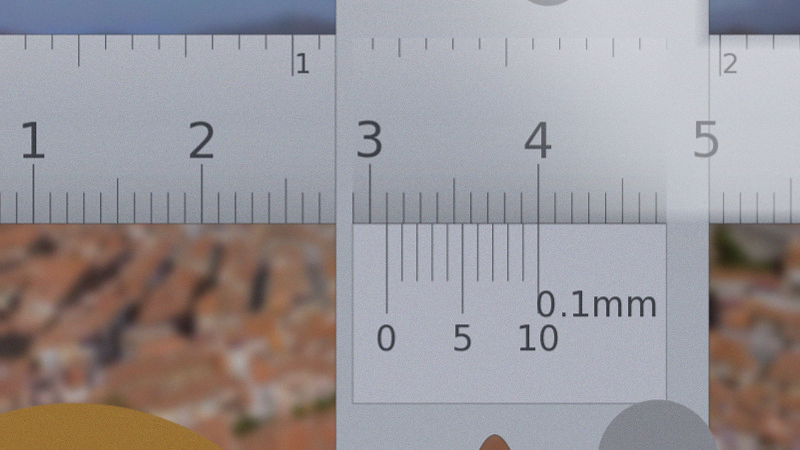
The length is value=31.0 unit=mm
